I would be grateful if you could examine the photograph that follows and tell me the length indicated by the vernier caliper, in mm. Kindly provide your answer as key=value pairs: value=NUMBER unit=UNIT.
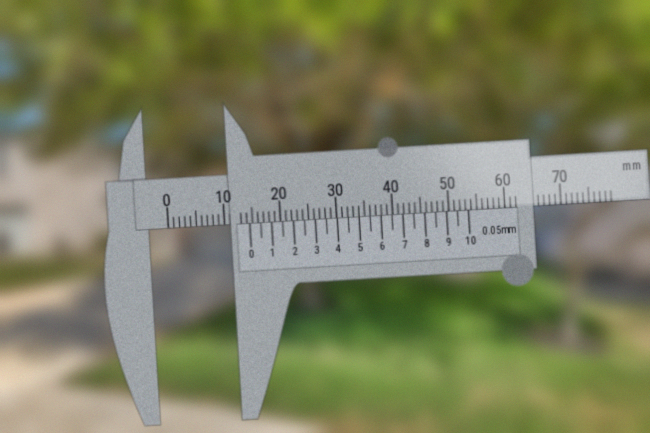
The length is value=14.5 unit=mm
